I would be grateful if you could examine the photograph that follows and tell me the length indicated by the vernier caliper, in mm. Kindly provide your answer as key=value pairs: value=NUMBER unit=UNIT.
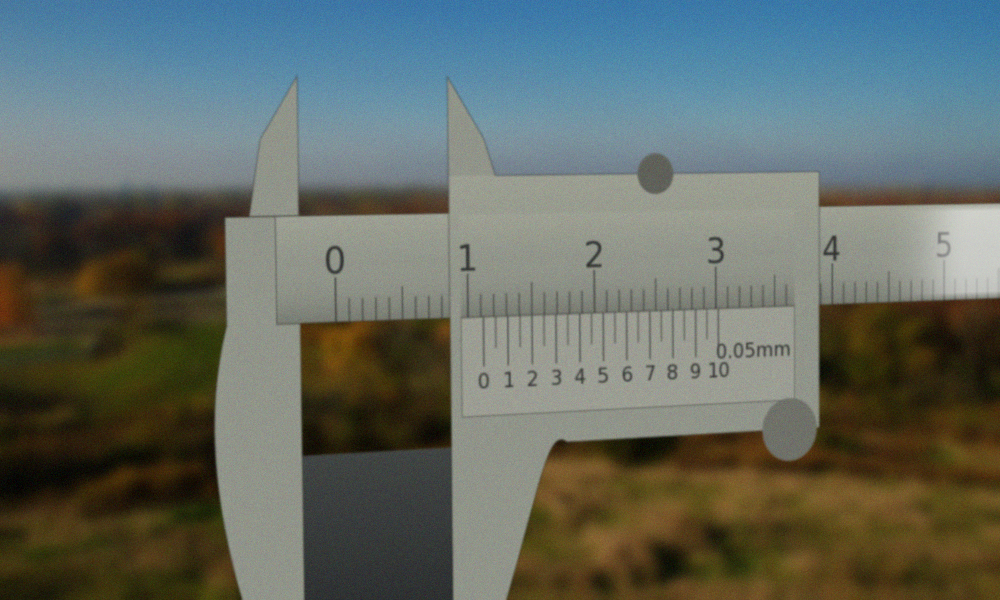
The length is value=11.2 unit=mm
